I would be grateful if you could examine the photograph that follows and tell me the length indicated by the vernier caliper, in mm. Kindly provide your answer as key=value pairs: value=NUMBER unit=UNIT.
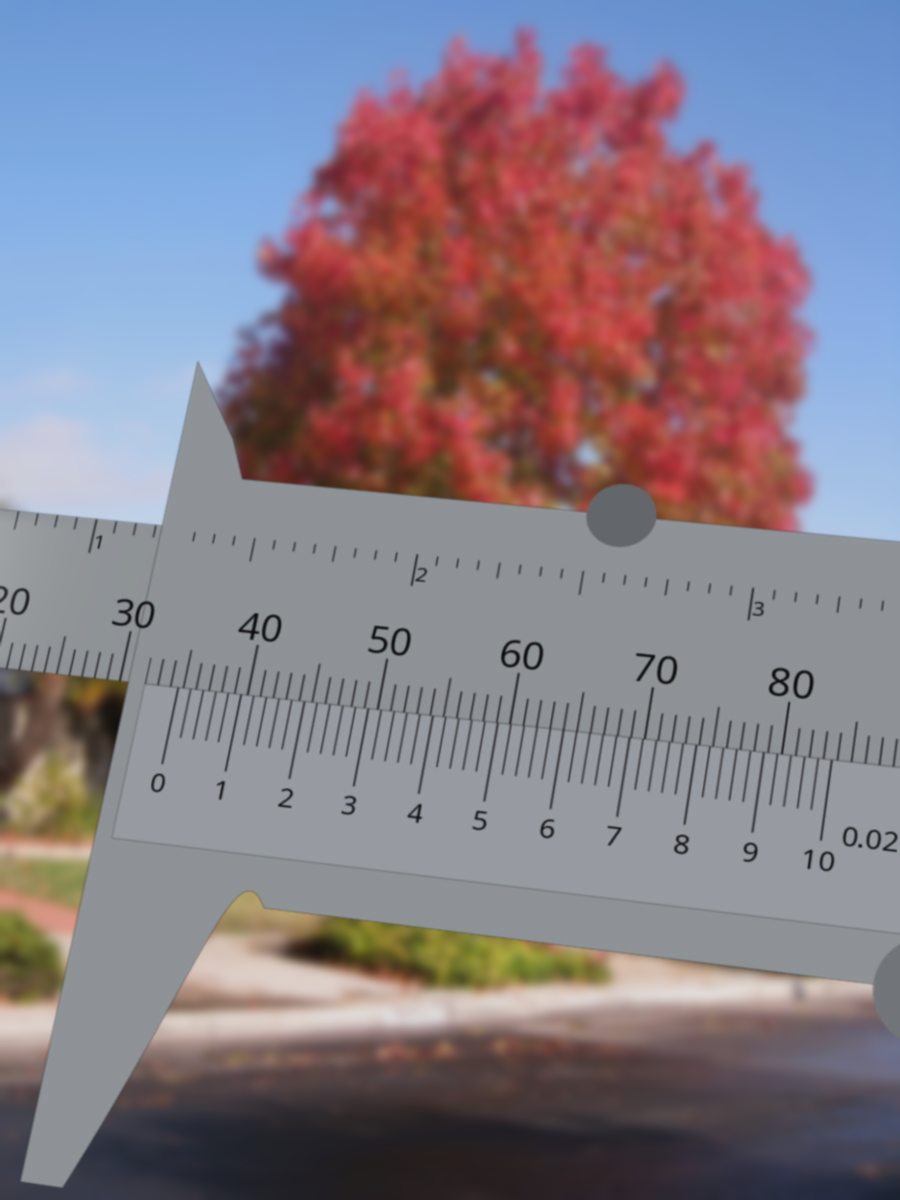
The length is value=34.6 unit=mm
